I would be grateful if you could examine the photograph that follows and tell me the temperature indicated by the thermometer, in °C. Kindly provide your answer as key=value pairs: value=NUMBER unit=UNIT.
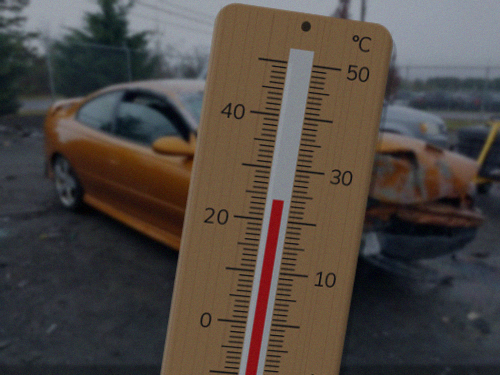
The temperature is value=24 unit=°C
